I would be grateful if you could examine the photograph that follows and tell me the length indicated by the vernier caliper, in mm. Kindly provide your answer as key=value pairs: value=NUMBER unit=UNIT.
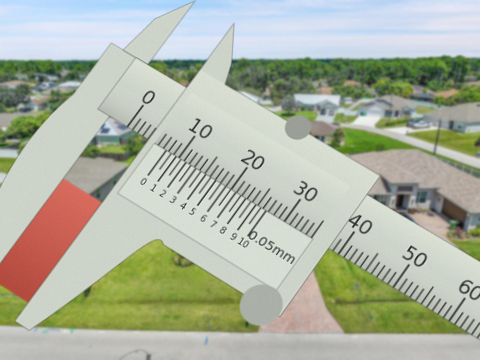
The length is value=7.6 unit=mm
